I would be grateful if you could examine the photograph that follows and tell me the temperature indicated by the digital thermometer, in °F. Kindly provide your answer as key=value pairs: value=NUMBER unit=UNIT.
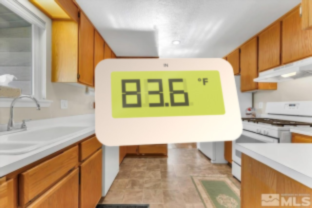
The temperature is value=83.6 unit=°F
